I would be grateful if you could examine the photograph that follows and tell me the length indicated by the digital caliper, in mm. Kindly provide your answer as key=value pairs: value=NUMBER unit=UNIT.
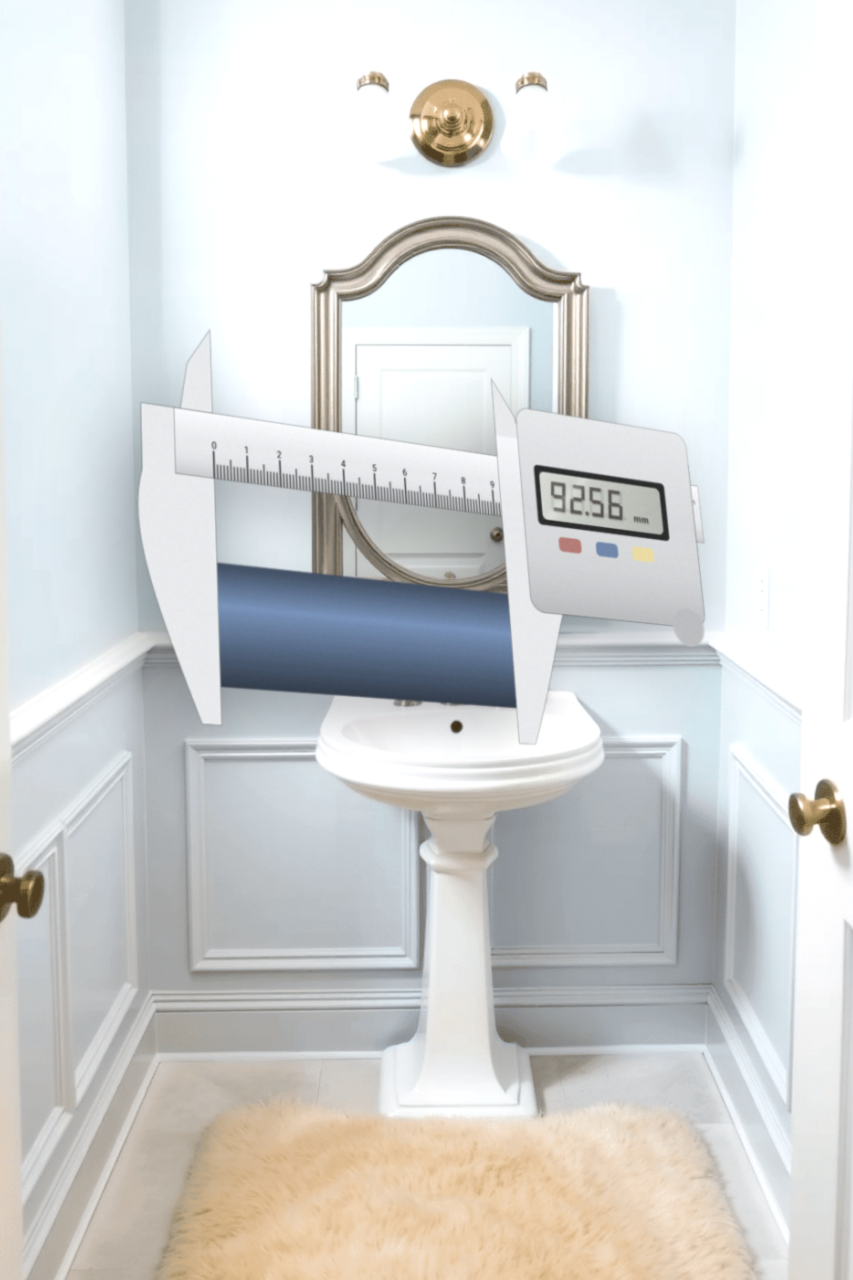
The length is value=92.56 unit=mm
